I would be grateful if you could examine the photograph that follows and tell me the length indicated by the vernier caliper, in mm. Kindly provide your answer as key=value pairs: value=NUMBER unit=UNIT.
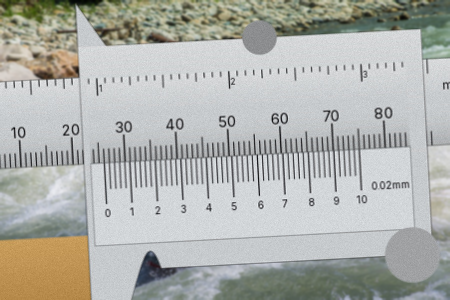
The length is value=26.0 unit=mm
